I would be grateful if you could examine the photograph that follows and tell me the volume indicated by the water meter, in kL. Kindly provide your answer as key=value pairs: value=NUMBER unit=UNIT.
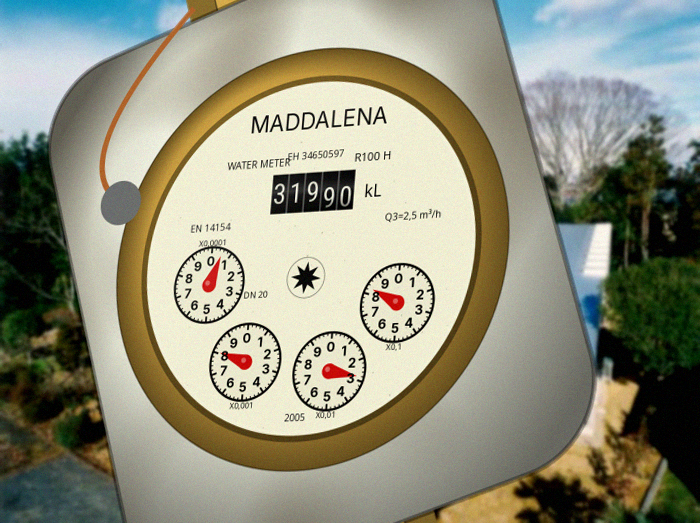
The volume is value=31989.8280 unit=kL
